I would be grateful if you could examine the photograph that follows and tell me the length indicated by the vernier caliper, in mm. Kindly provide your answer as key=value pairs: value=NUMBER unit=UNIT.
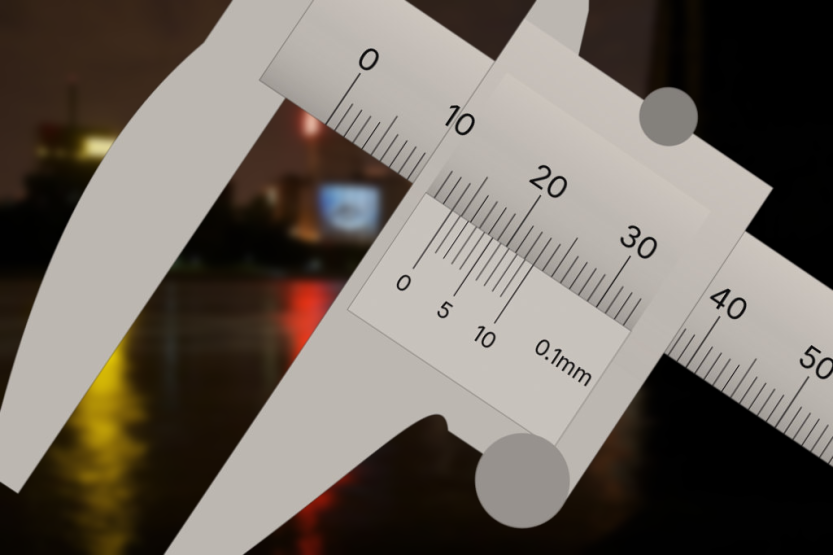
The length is value=14.0 unit=mm
